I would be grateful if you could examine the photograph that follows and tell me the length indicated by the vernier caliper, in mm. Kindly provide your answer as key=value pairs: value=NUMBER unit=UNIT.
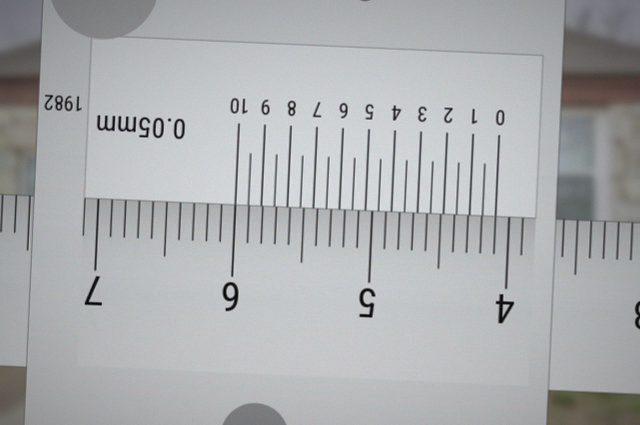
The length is value=41.0 unit=mm
